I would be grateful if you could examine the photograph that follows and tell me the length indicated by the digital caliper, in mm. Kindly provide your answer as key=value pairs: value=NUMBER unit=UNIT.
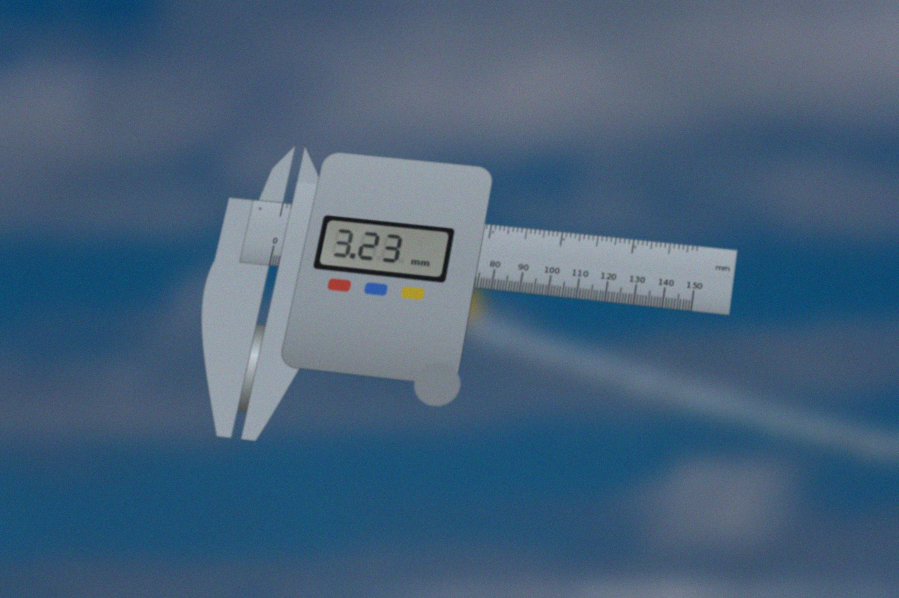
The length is value=3.23 unit=mm
